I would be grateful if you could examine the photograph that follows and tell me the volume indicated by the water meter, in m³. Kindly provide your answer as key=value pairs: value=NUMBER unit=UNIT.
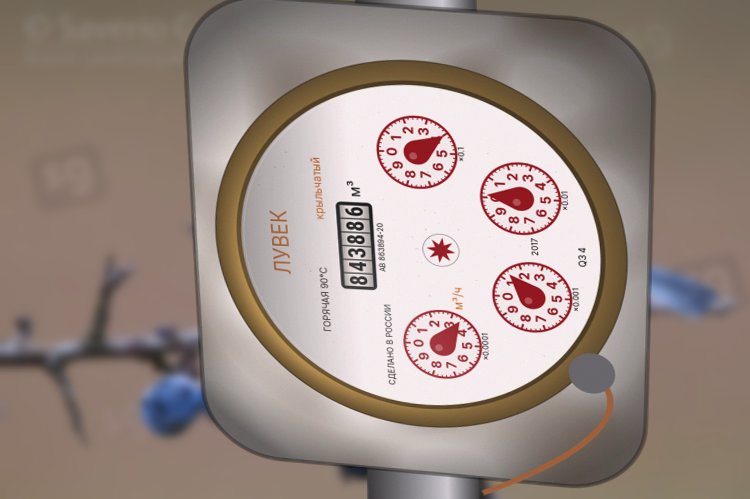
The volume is value=843886.4013 unit=m³
